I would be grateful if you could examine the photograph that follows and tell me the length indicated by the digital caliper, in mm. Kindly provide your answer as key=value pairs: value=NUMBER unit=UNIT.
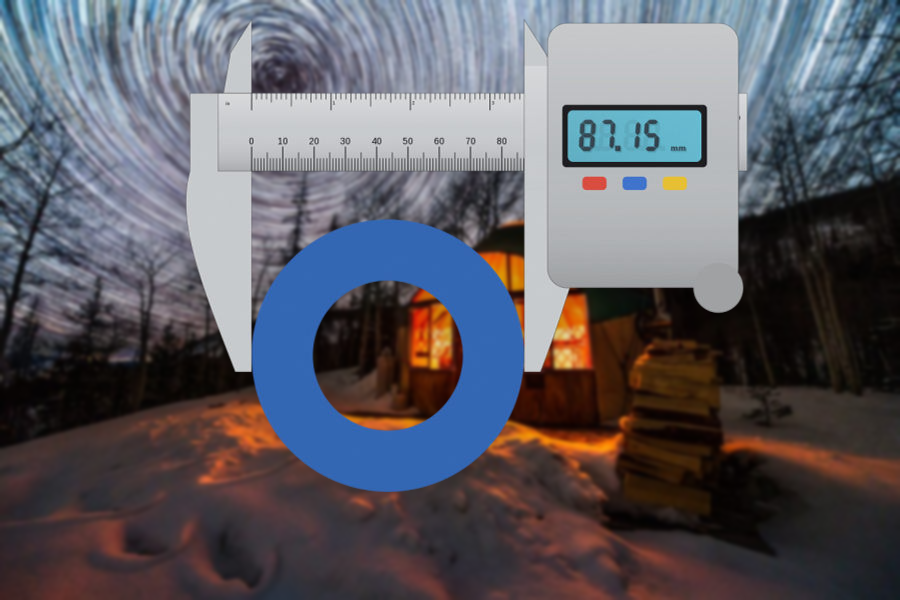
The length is value=87.15 unit=mm
